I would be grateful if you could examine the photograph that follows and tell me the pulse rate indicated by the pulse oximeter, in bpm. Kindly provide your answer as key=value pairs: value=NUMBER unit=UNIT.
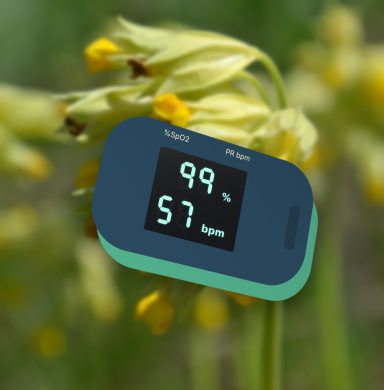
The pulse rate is value=57 unit=bpm
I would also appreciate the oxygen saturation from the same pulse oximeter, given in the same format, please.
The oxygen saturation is value=99 unit=%
